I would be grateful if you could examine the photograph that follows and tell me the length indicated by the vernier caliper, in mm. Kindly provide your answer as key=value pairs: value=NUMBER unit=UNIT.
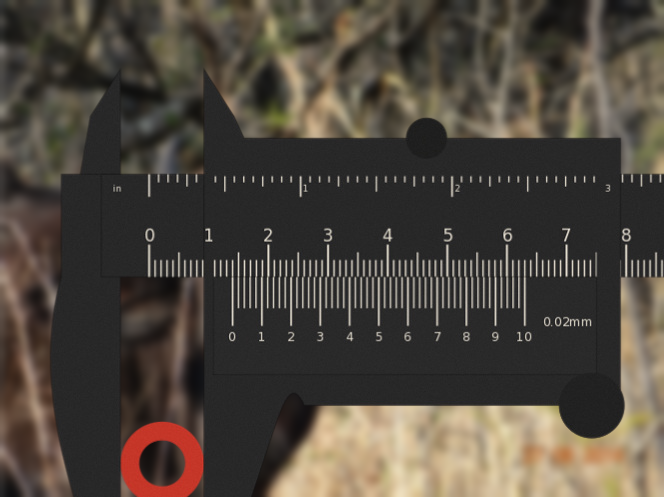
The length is value=14.0 unit=mm
